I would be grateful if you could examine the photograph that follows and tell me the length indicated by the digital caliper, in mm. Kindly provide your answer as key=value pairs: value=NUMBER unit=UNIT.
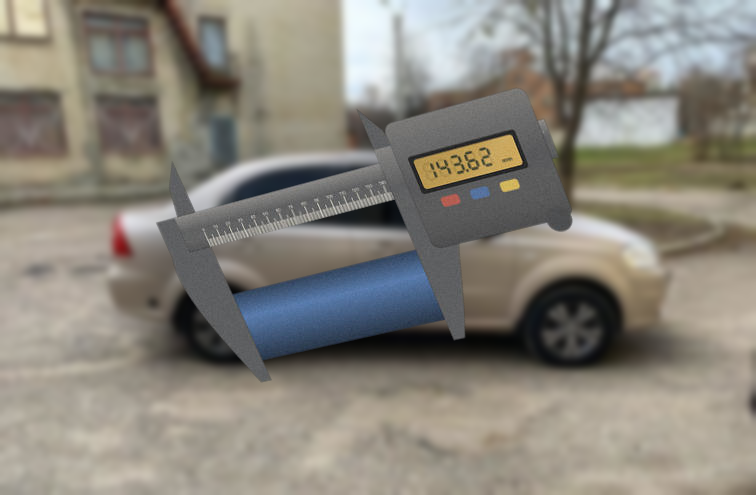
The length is value=143.62 unit=mm
